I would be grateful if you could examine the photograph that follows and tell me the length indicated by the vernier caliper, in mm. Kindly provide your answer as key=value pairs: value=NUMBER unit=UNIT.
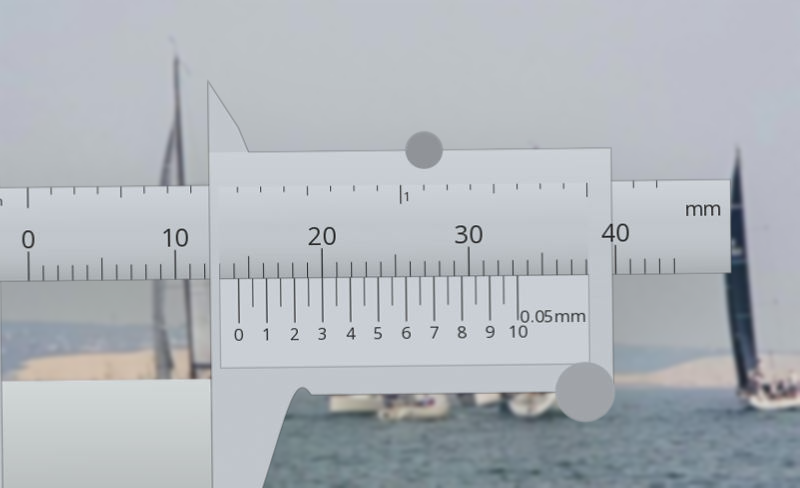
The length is value=14.3 unit=mm
